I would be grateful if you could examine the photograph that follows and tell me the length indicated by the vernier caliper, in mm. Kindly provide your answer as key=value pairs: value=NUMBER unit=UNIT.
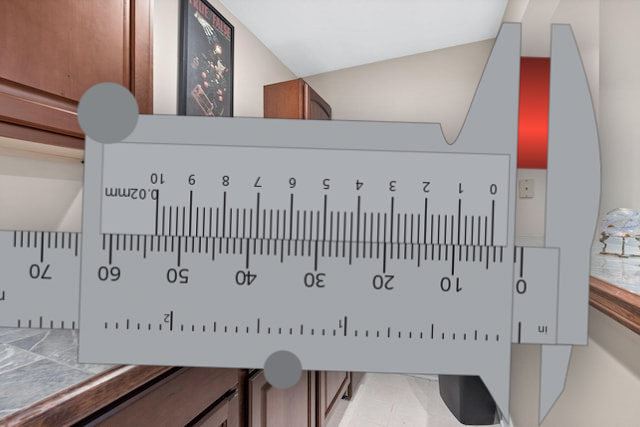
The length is value=4.4 unit=mm
